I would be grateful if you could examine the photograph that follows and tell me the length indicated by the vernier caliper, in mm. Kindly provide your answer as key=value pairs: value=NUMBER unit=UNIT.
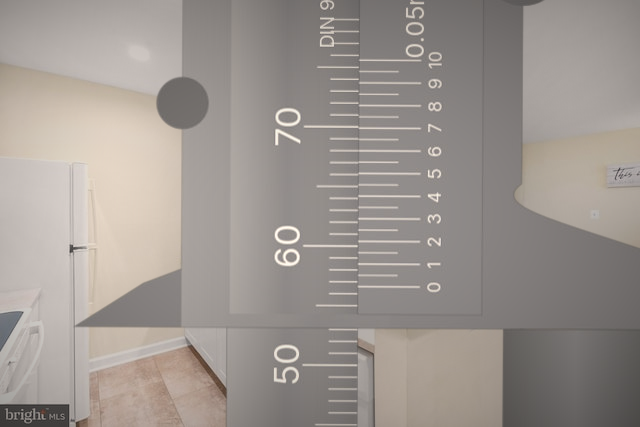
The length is value=56.6 unit=mm
